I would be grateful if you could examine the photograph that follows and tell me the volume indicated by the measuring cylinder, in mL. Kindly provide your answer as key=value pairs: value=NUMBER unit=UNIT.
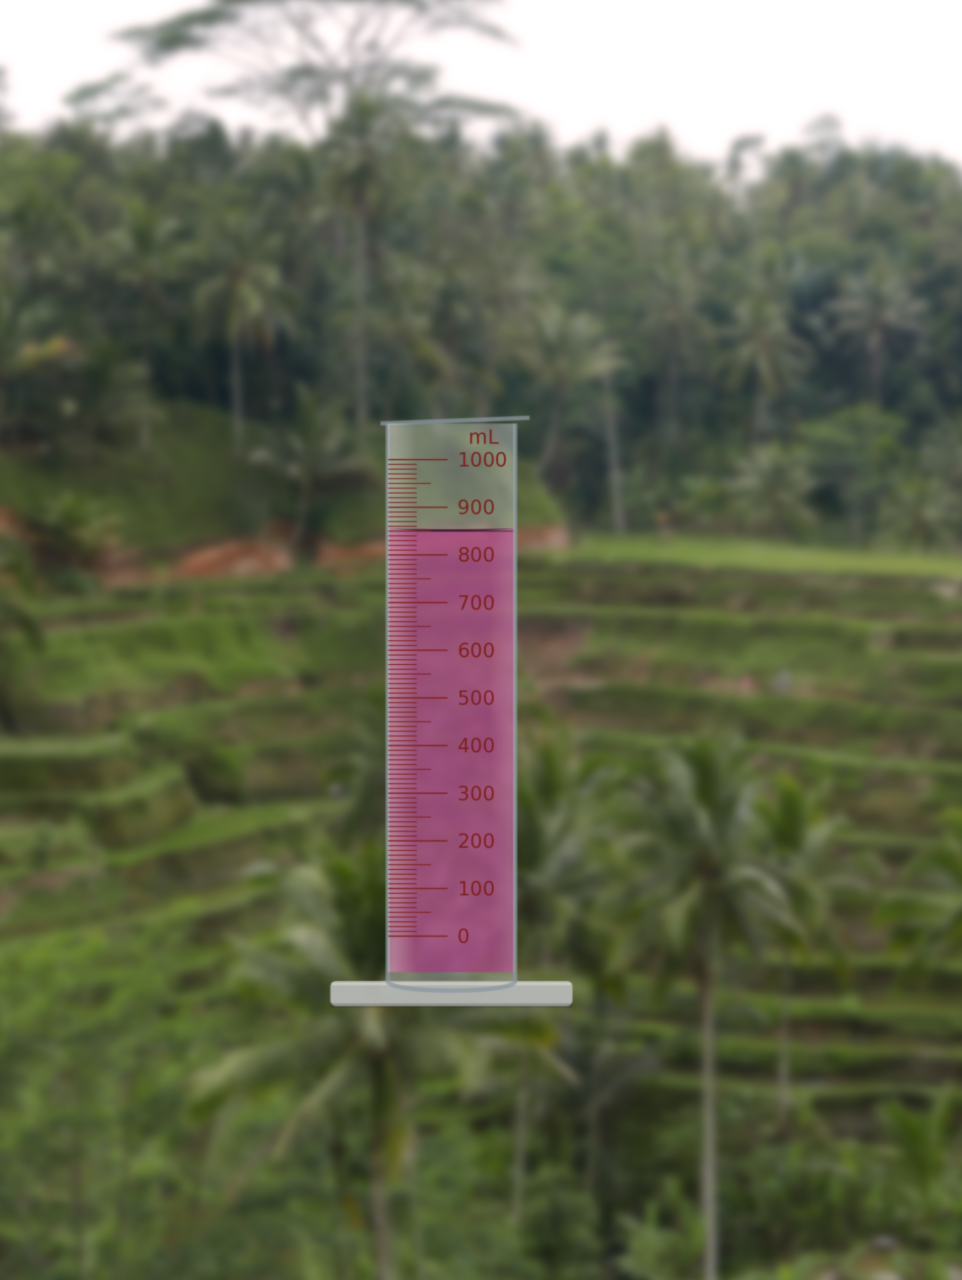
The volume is value=850 unit=mL
